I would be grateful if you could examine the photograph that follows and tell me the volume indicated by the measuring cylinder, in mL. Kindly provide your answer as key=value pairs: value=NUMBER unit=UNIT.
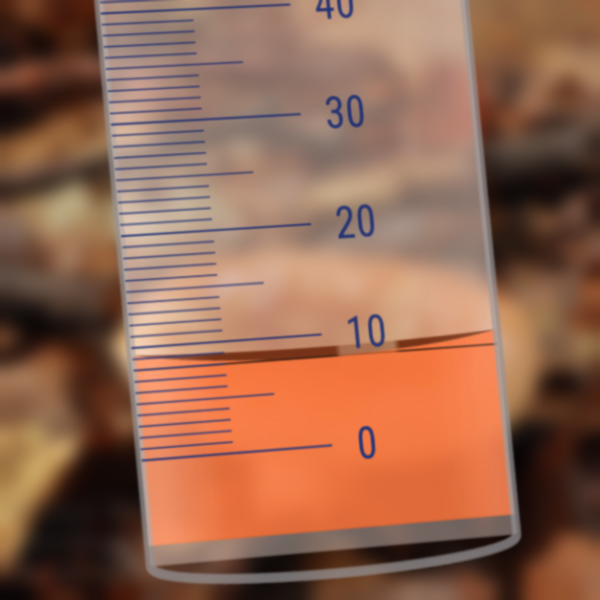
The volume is value=8 unit=mL
